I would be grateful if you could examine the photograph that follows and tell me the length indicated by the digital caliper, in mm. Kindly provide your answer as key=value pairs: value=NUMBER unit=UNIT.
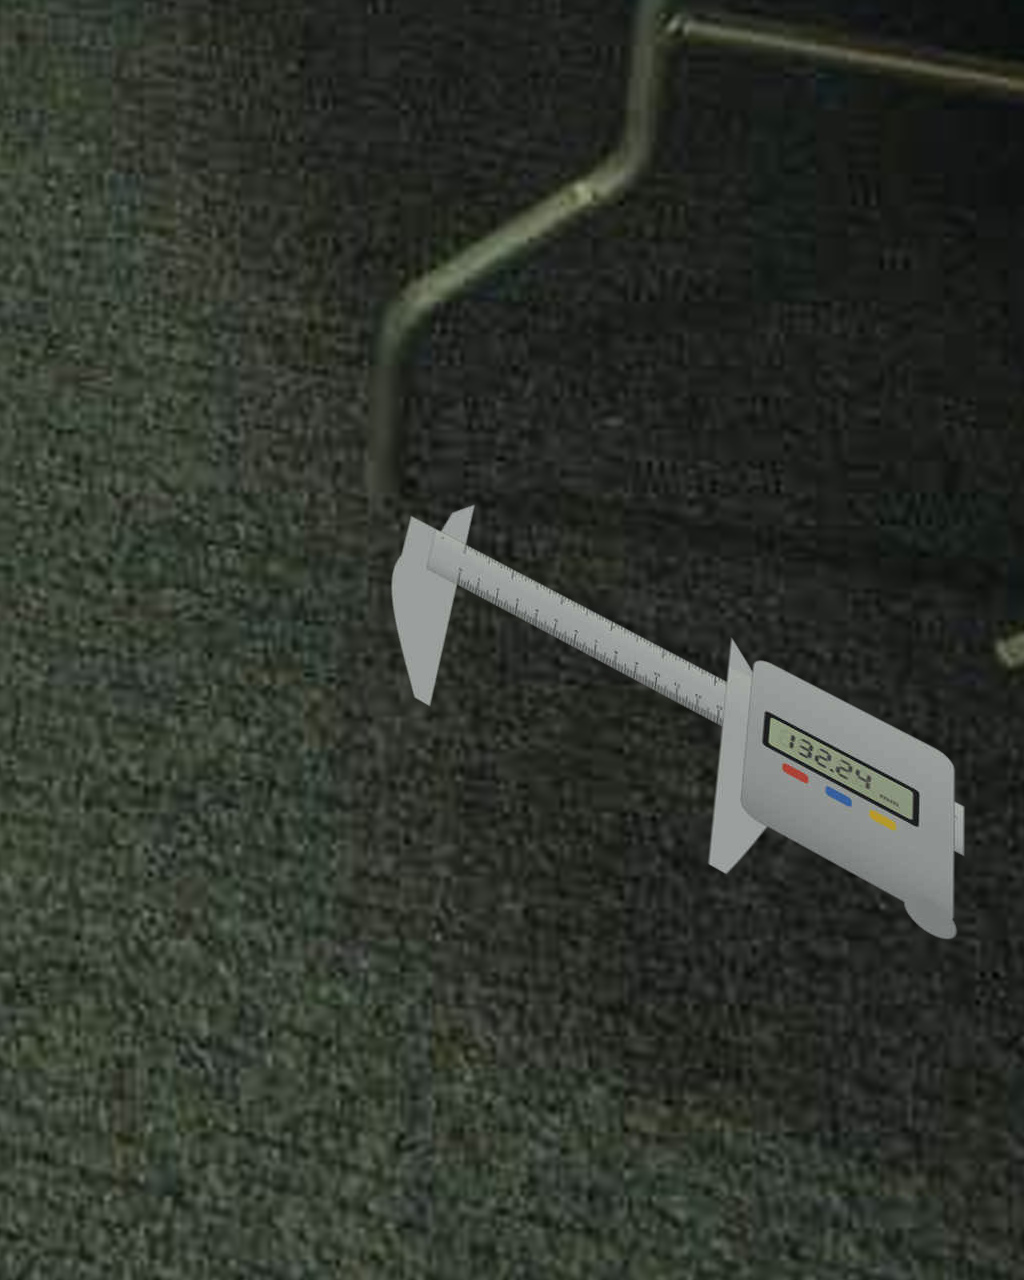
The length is value=132.24 unit=mm
